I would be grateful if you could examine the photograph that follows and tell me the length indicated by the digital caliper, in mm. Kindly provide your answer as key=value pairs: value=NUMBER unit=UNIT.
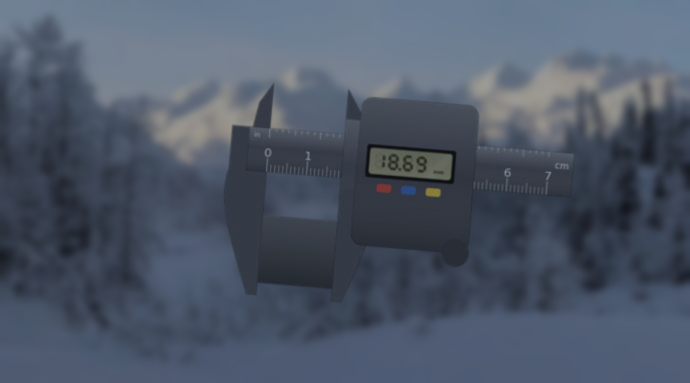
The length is value=18.69 unit=mm
